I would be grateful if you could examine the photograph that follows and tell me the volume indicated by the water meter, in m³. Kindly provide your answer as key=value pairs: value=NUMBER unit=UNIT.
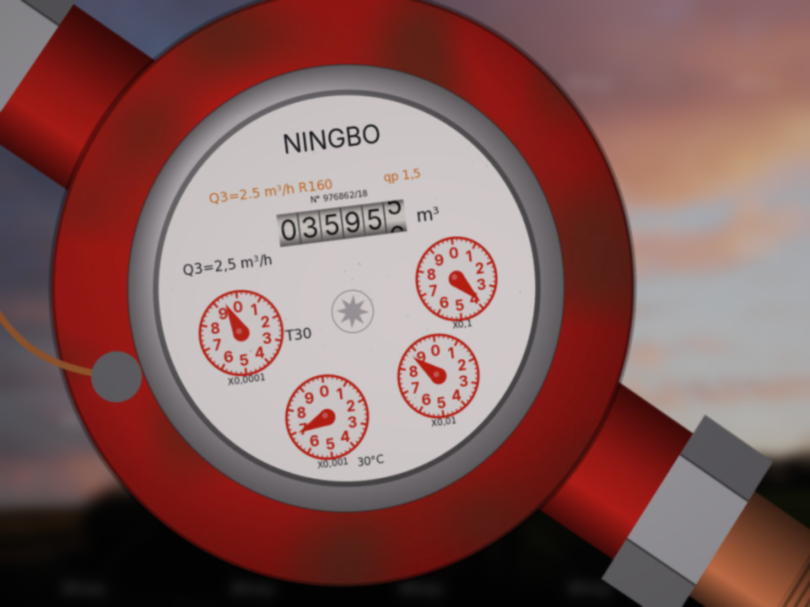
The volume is value=35955.3869 unit=m³
